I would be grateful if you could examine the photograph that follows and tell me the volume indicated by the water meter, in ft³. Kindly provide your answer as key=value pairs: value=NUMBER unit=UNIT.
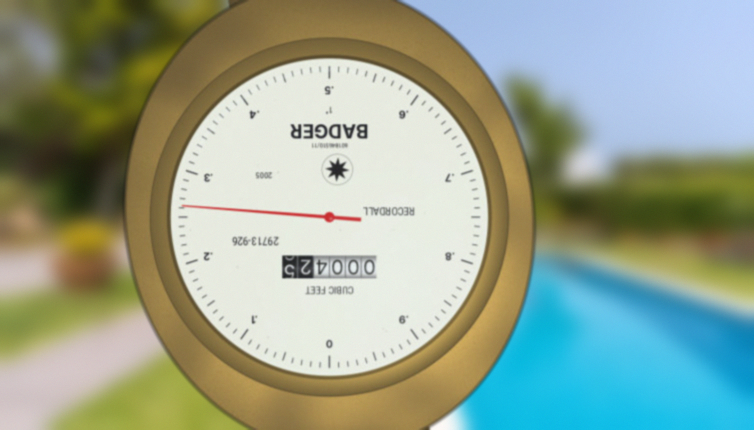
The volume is value=425.26 unit=ft³
